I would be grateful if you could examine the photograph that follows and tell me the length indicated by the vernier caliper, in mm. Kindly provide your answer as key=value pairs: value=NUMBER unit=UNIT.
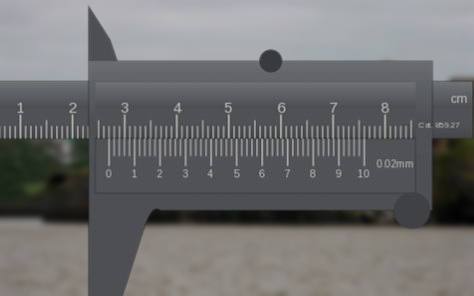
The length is value=27.0 unit=mm
